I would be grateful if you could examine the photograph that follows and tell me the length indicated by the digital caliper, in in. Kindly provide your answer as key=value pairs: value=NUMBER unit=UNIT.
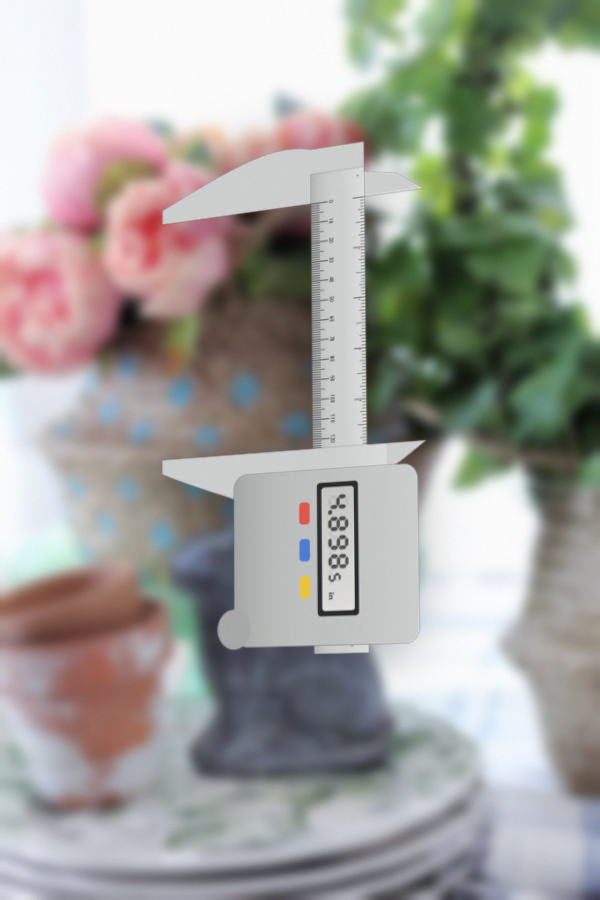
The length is value=4.8985 unit=in
